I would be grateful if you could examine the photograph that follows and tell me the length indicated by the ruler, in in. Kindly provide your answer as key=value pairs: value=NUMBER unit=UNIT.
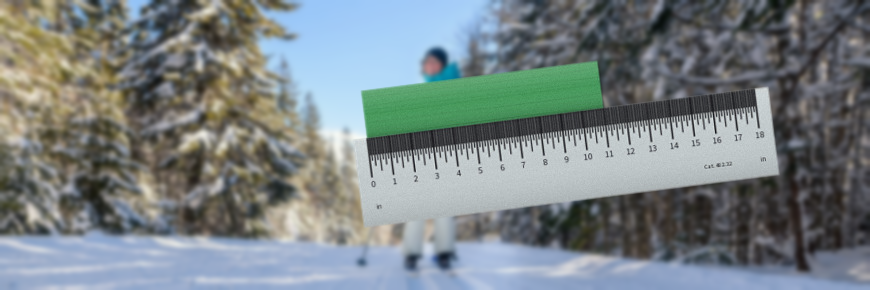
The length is value=11 unit=in
